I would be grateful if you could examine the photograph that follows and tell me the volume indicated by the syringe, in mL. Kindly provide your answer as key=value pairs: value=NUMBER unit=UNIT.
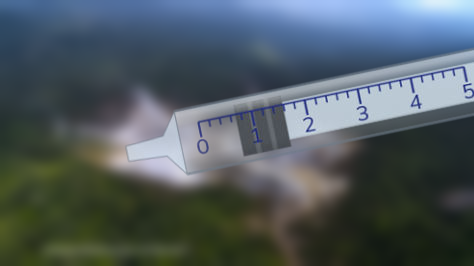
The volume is value=0.7 unit=mL
